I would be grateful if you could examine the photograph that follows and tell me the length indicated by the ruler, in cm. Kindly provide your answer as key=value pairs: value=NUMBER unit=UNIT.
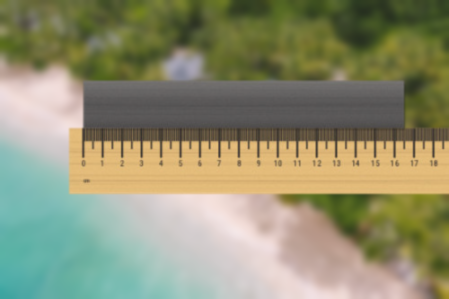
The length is value=16.5 unit=cm
